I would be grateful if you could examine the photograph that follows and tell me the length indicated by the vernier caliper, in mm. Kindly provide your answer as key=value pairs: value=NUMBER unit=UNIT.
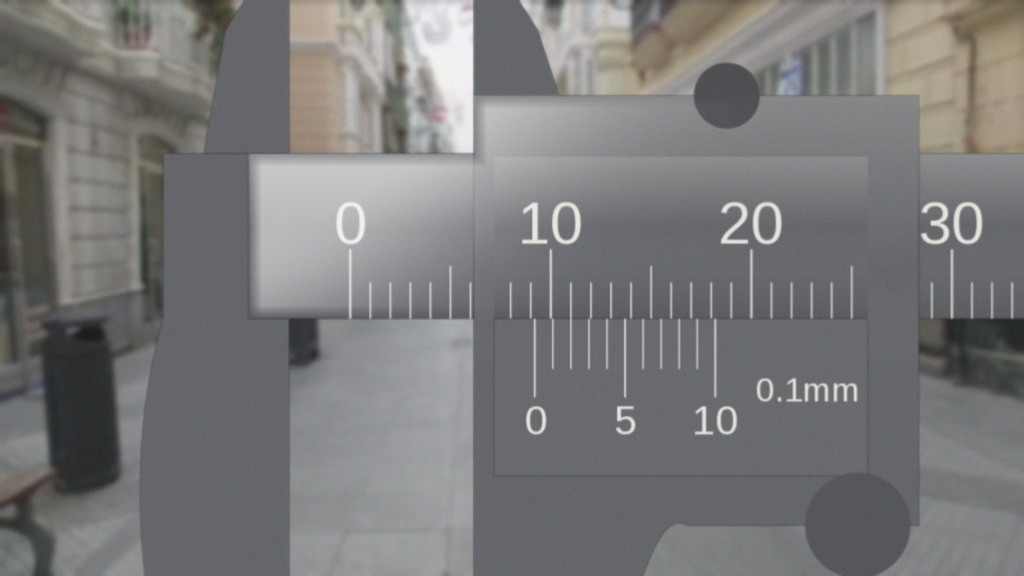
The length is value=9.2 unit=mm
